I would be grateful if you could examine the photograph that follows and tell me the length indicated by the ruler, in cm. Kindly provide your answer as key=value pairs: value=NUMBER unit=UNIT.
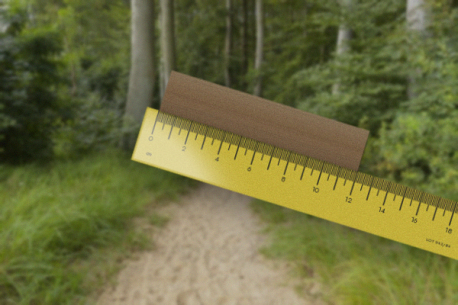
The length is value=12 unit=cm
